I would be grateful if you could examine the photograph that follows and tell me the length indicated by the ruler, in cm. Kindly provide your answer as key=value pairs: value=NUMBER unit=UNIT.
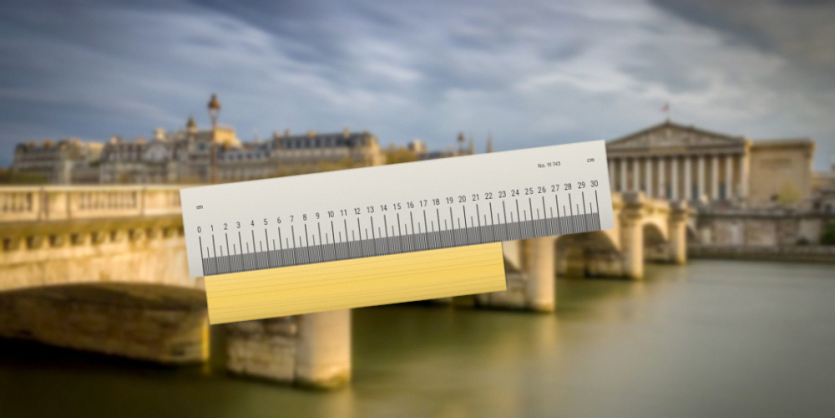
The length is value=22.5 unit=cm
